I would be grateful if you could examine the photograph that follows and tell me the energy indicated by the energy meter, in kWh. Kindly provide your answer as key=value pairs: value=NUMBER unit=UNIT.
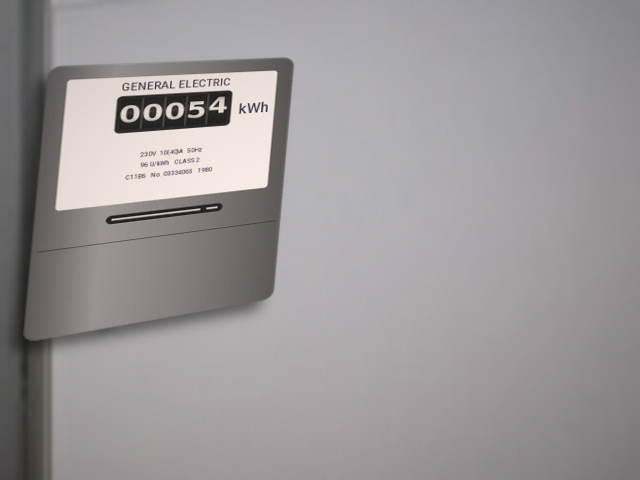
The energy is value=54 unit=kWh
